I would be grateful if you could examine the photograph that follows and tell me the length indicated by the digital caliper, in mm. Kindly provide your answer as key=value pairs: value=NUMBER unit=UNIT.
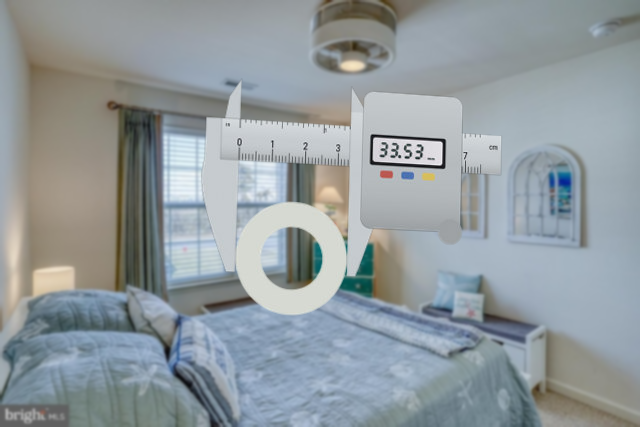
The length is value=33.53 unit=mm
